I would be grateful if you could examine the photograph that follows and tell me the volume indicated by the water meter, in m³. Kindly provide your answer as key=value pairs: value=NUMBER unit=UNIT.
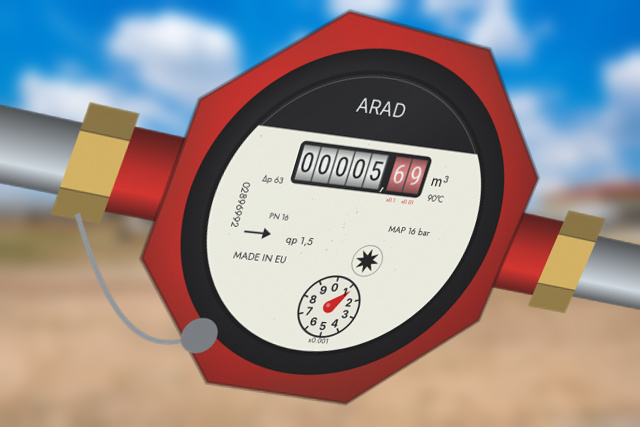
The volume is value=5.691 unit=m³
